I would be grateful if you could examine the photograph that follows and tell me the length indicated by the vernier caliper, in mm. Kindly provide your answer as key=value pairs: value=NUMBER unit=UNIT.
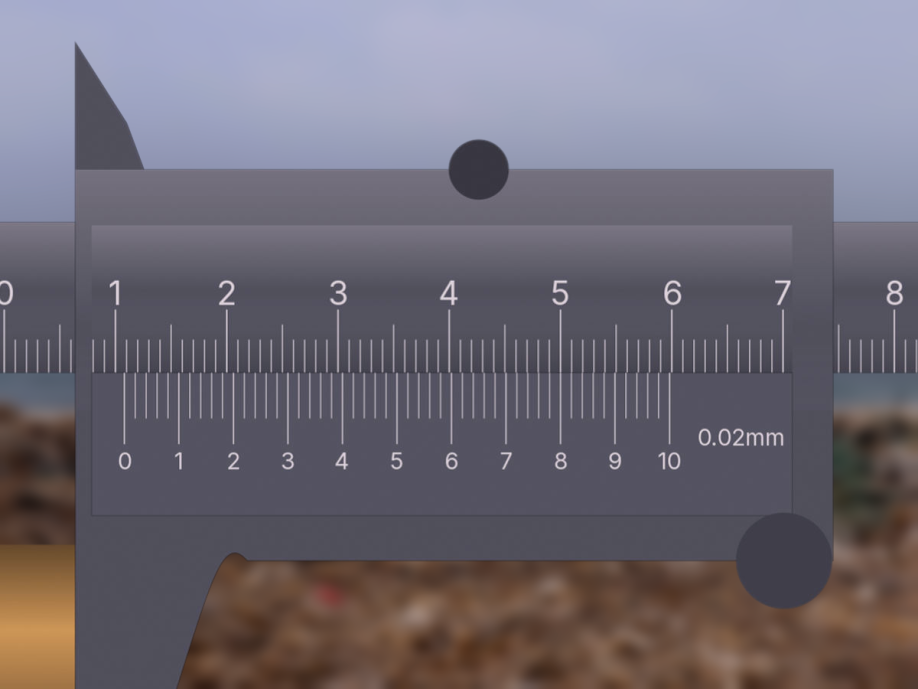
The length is value=10.8 unit=mm
